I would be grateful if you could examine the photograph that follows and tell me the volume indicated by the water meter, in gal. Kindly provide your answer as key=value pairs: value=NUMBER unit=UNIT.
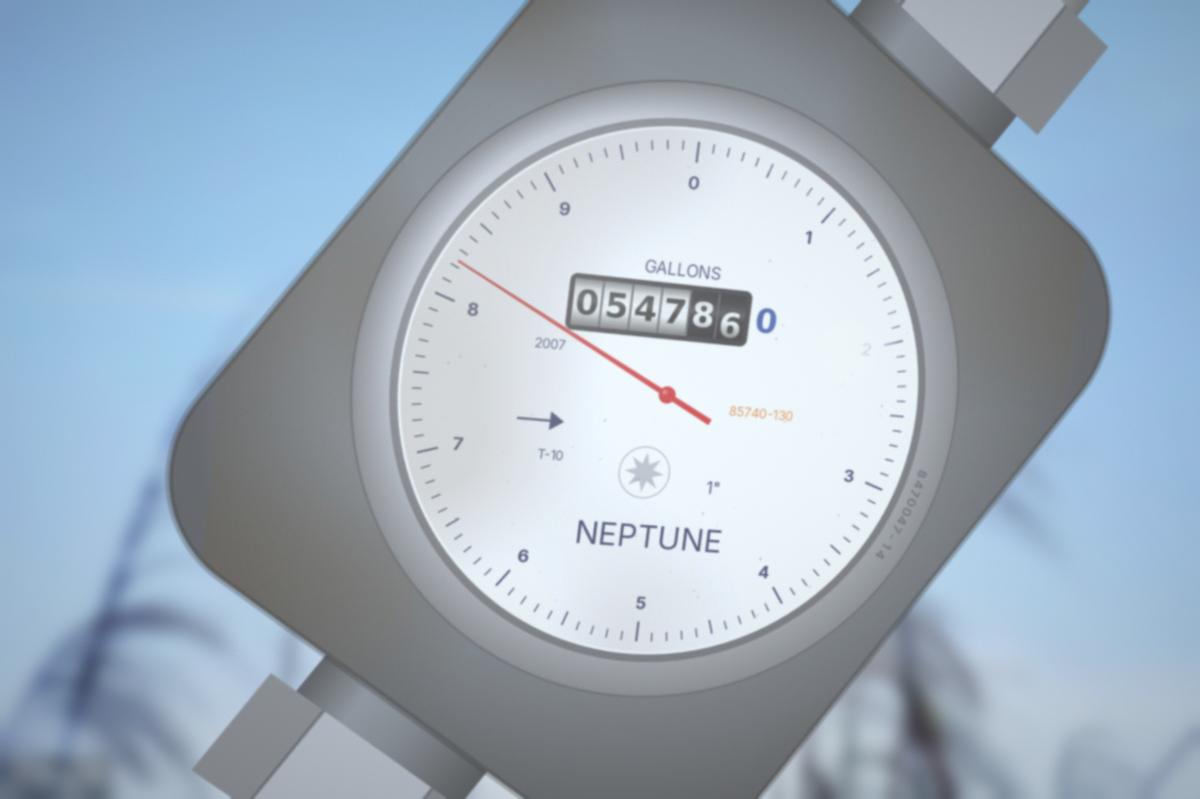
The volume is value=547858.2 unit=gal
